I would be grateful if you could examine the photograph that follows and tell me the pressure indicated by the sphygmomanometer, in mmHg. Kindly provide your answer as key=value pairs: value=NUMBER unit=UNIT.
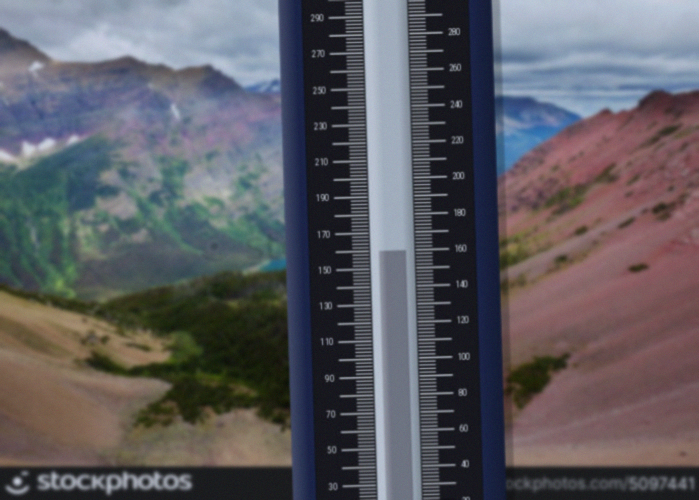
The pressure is value=160 unit=mmHg
